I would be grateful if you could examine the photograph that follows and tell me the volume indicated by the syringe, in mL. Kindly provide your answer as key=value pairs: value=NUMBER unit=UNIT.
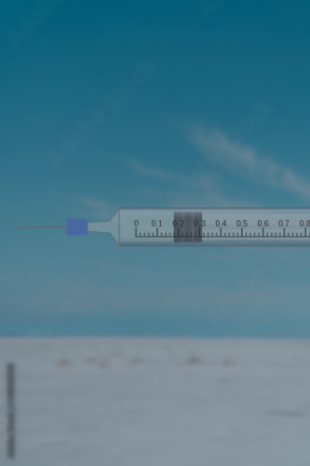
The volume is value=0.18 unit=mL
